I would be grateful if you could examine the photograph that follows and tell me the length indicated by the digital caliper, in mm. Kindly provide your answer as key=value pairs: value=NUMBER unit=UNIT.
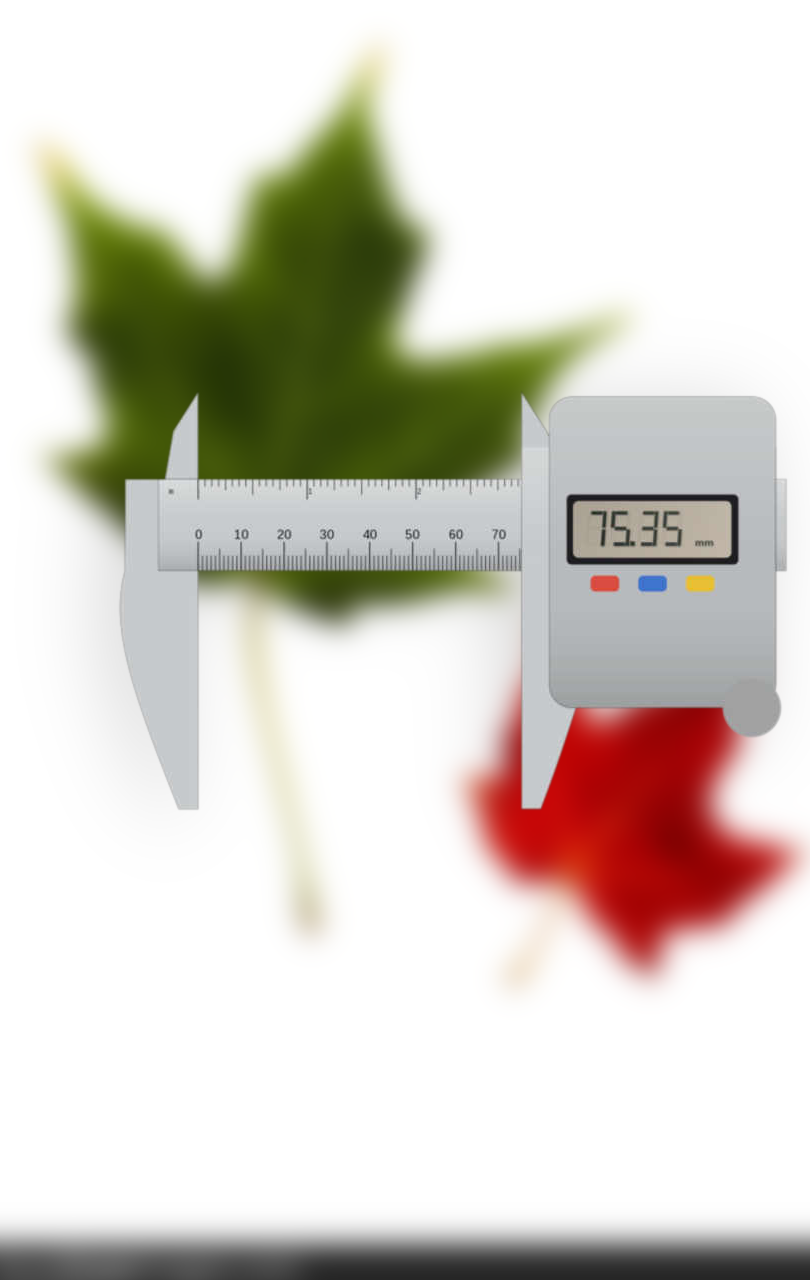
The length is value=75.35 unit=mm
